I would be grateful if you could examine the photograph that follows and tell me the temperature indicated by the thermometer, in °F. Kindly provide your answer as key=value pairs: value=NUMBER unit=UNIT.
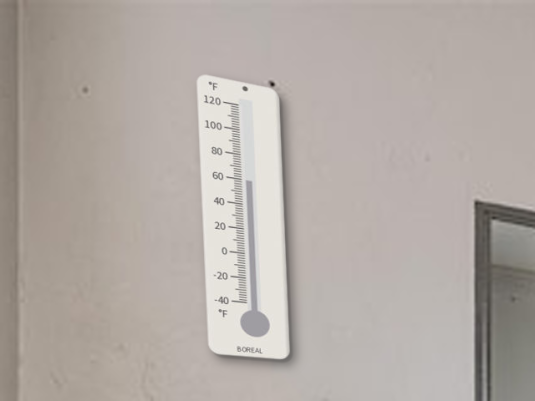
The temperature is value=60 unit=°F
